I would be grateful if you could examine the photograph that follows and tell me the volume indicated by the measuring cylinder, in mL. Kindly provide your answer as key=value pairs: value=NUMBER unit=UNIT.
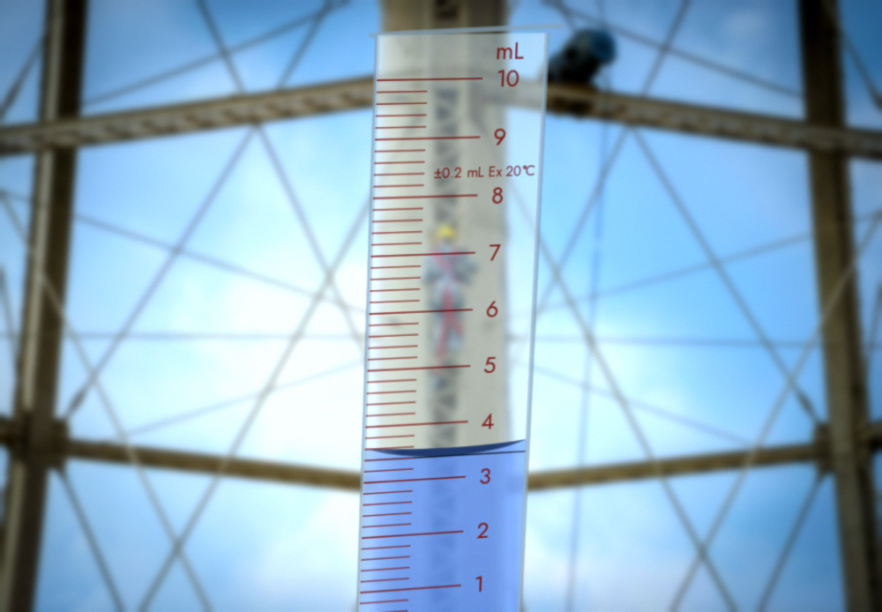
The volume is value=3.4 unit=mL
